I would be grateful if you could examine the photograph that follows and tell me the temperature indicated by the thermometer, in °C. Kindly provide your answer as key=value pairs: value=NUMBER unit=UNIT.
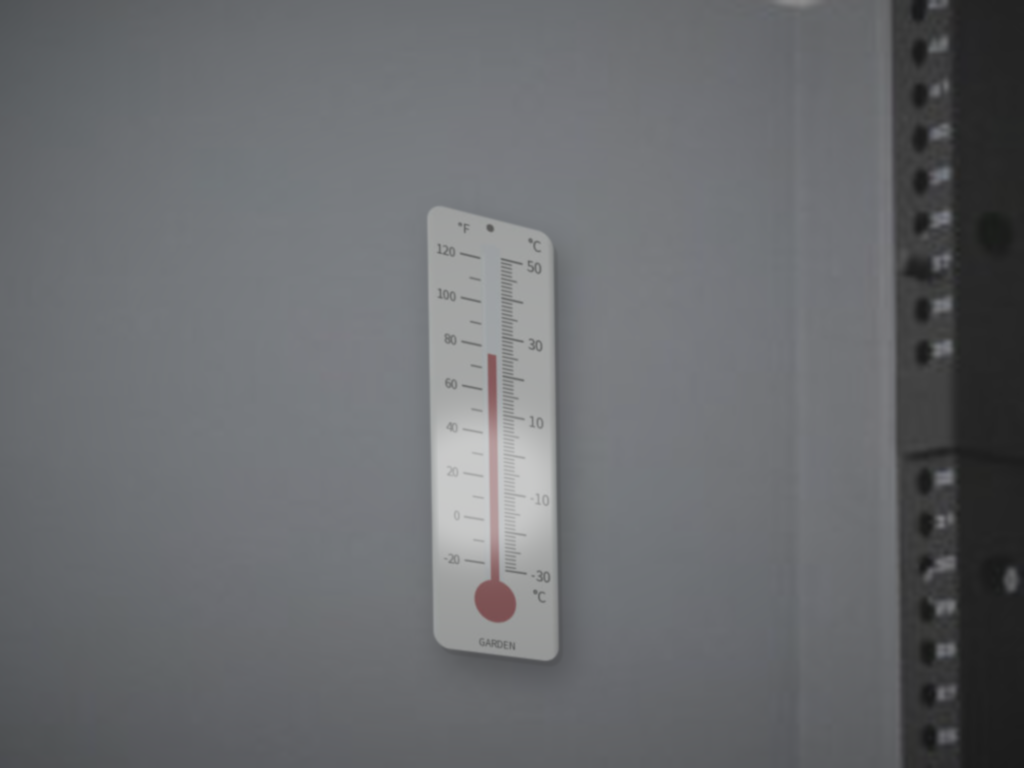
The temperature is value=25 unit=°C
